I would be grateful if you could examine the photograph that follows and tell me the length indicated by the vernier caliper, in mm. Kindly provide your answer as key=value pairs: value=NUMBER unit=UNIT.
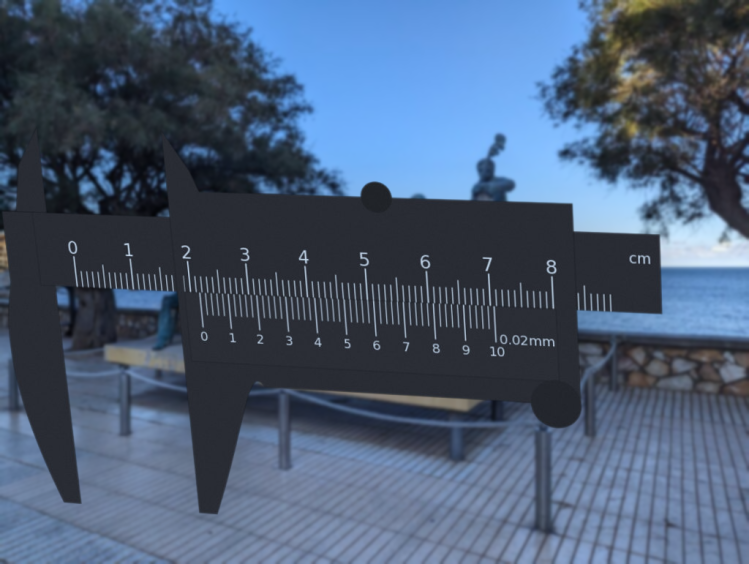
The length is value=21.6 unit=mm
